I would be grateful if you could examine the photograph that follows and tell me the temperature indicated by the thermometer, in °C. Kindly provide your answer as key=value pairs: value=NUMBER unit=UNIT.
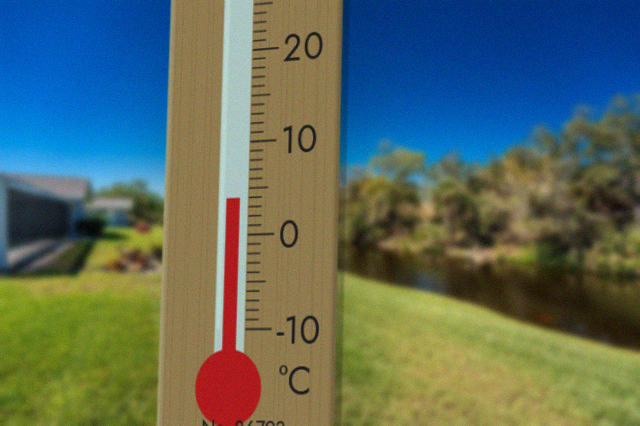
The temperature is value=4 unit=°C
